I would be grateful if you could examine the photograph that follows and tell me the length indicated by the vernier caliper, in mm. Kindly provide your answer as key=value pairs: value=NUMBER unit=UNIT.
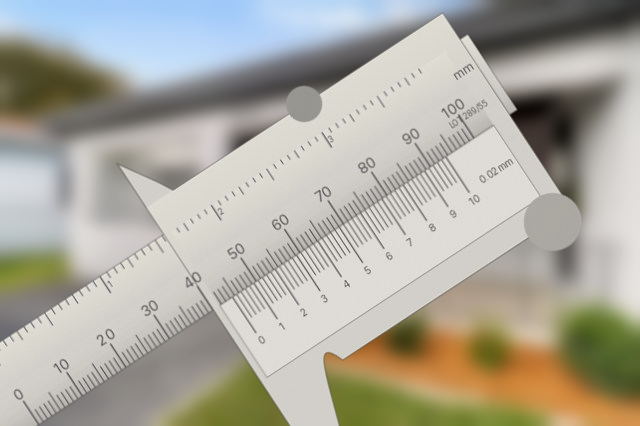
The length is value=44.5 unit=mm
